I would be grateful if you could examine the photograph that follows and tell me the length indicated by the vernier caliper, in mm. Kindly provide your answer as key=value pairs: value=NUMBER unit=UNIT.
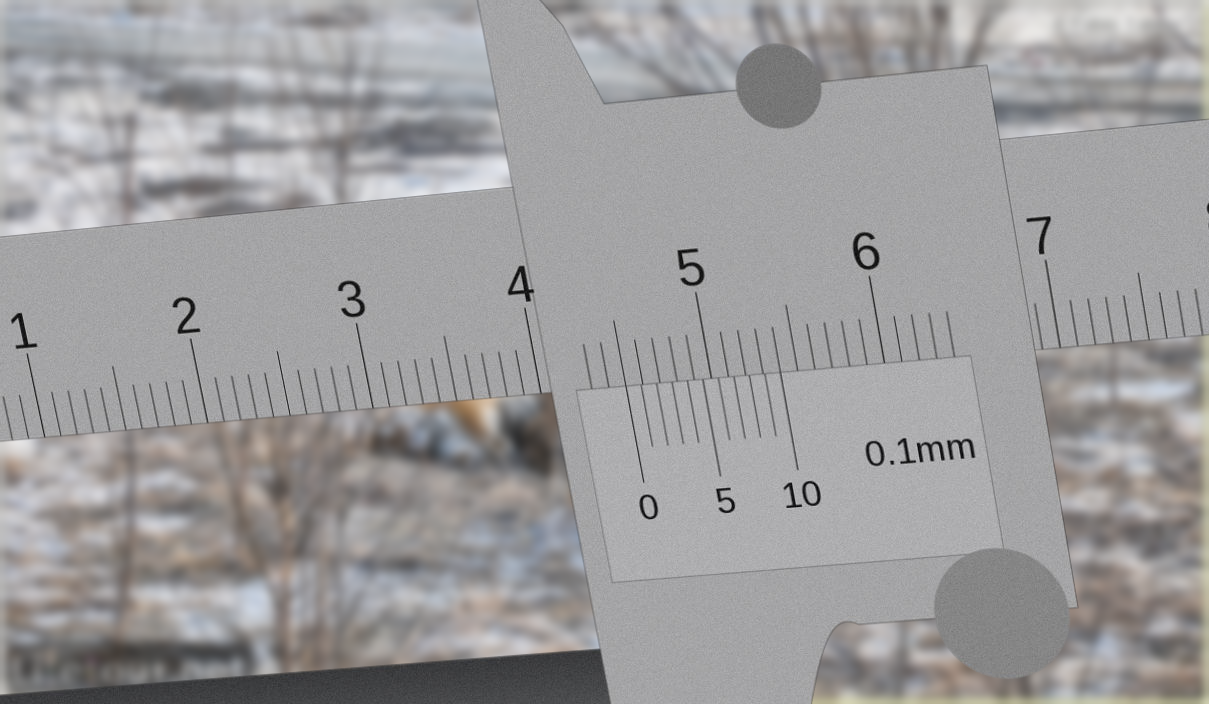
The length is value=45.0 unit=mm
